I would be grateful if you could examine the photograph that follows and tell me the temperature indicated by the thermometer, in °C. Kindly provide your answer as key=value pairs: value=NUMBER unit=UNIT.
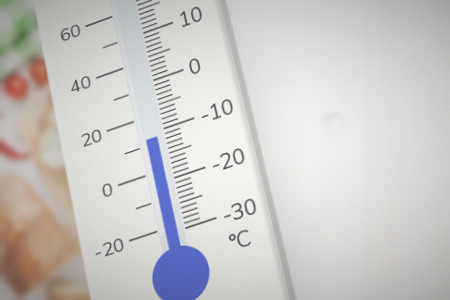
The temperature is value=-11 unit=°C
